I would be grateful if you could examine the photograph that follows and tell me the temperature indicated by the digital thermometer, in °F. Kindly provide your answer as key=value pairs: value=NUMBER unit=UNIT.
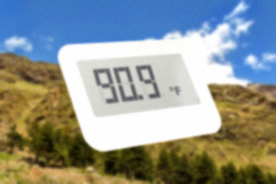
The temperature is value=90.9 unit=°F
